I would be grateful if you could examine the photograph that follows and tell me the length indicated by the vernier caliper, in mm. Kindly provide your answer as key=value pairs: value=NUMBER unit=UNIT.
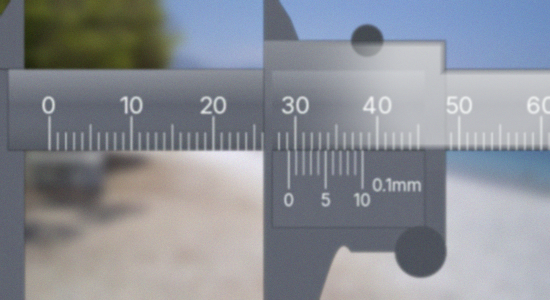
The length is value=29.2 unit=mm
